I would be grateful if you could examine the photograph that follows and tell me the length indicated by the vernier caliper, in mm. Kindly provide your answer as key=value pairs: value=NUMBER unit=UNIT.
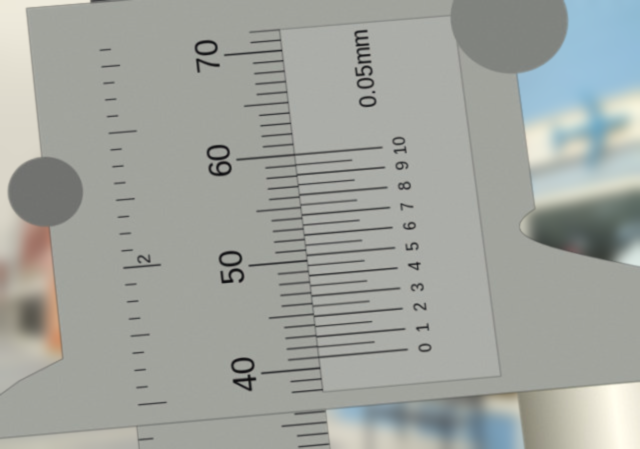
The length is value=41.0 unit=mm
